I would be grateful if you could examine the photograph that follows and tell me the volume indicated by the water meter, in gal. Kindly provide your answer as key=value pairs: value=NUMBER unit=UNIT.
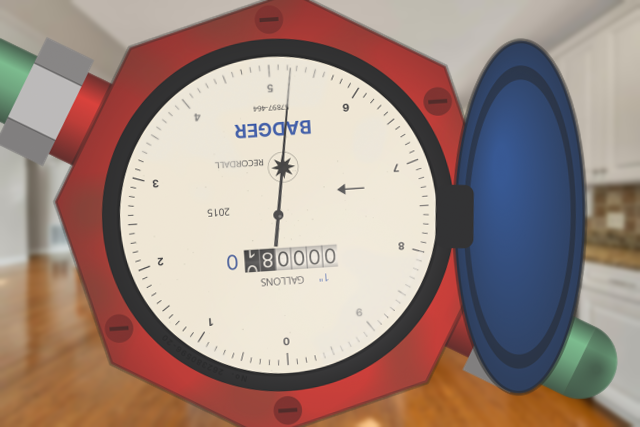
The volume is value=805.2 unit=gal
